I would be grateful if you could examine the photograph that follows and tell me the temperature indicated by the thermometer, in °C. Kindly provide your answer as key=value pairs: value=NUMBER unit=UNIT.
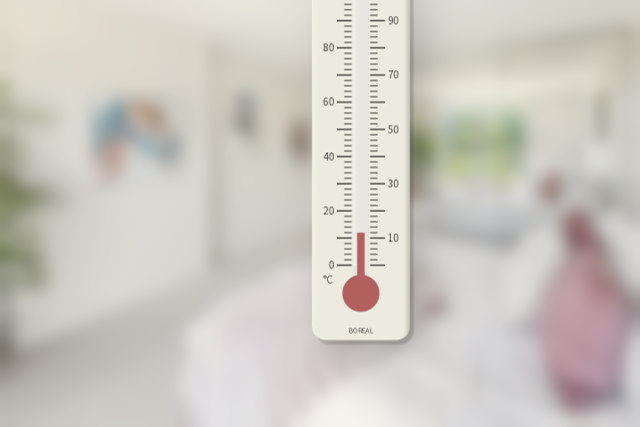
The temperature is value=12 unit=°C
